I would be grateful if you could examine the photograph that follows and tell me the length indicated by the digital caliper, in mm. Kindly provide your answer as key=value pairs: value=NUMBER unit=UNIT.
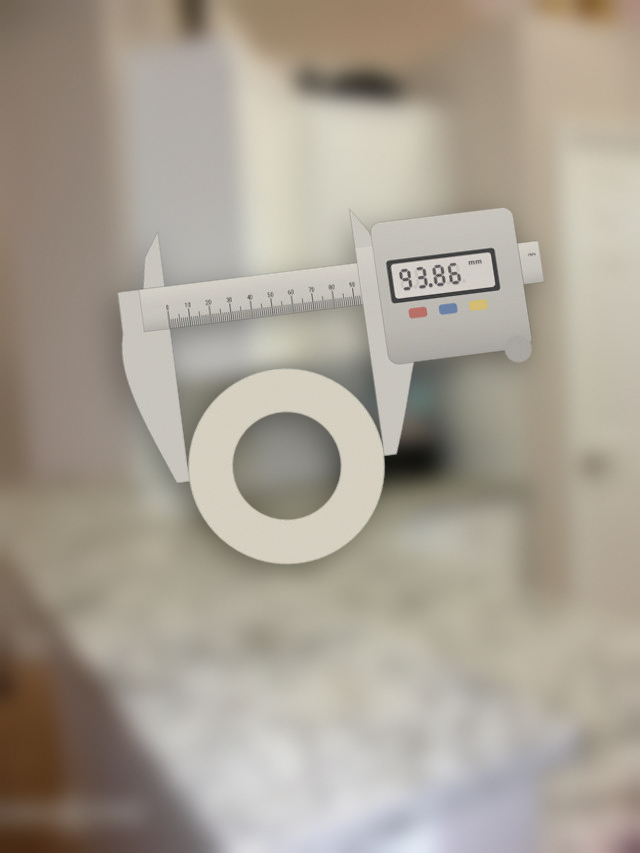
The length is value=93.86 unit=mm
